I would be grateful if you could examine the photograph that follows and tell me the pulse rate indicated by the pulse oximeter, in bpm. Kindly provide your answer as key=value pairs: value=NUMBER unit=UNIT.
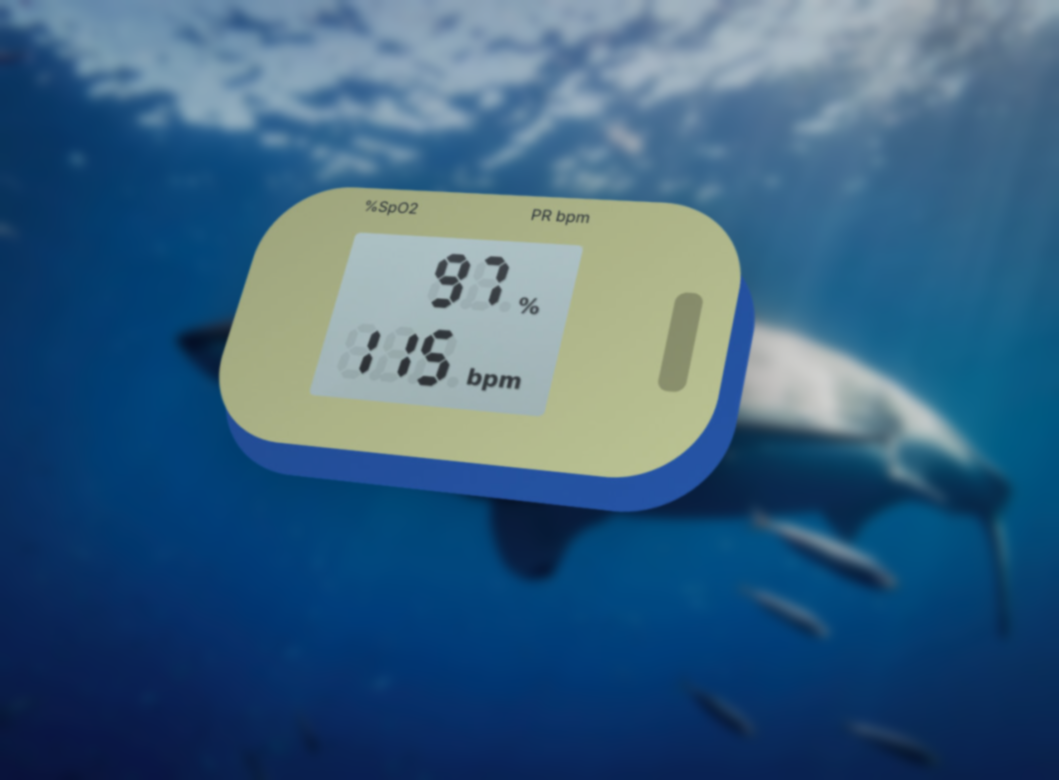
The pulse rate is value=115 unit=bpm
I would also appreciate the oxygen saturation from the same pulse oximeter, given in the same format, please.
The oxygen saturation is value=97 unit=%
